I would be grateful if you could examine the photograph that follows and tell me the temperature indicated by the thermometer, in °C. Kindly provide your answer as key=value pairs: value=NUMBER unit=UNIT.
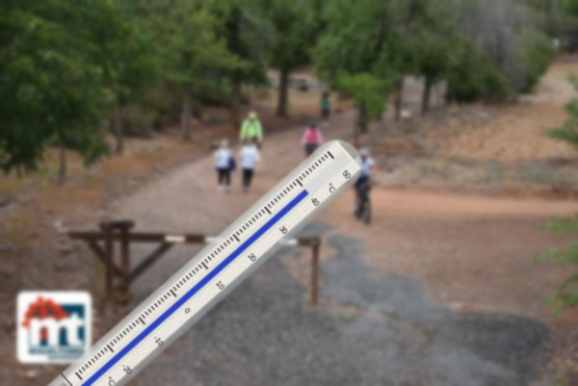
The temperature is value=40 unit=°C
